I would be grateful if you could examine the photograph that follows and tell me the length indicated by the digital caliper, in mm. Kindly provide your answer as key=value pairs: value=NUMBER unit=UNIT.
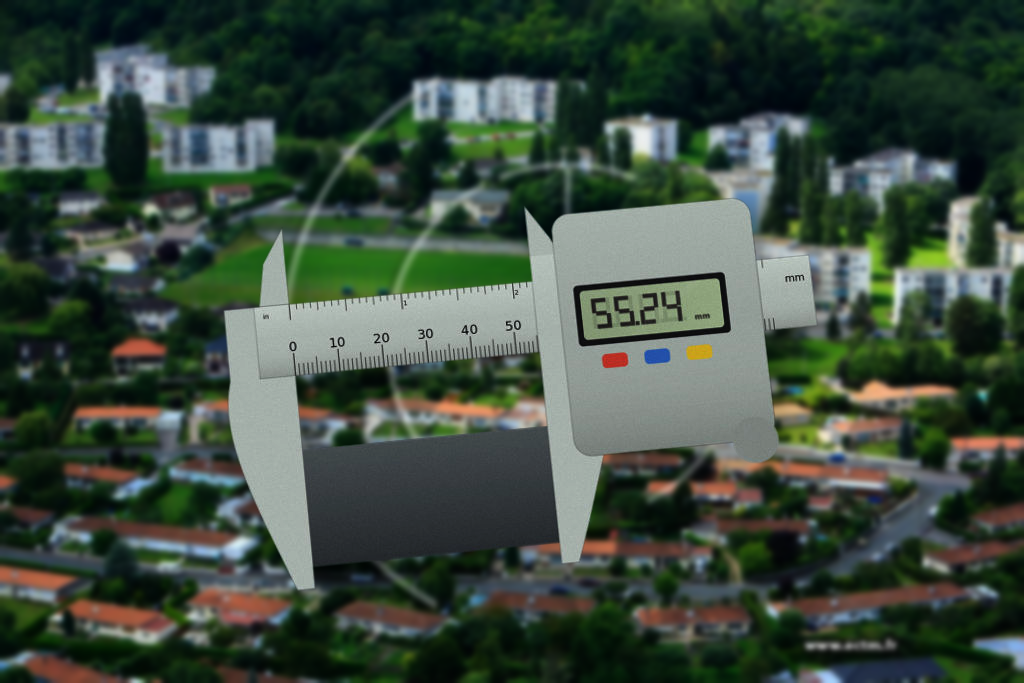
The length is value=55.24 unit=mm
